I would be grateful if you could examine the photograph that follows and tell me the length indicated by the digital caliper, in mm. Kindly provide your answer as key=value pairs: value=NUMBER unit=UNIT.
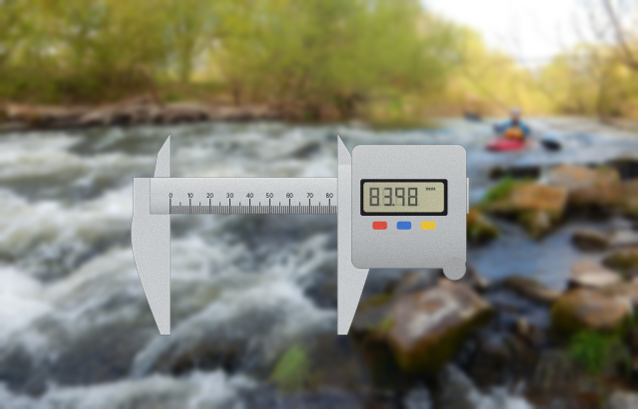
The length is value=83.98 unit=mm
